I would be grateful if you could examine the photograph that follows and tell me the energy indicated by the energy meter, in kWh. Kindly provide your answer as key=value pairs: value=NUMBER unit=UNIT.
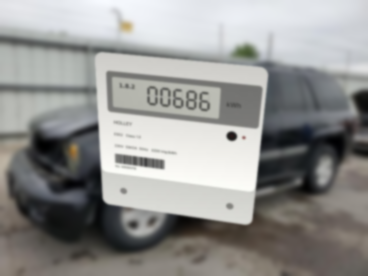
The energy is value=686 unit=kWh
